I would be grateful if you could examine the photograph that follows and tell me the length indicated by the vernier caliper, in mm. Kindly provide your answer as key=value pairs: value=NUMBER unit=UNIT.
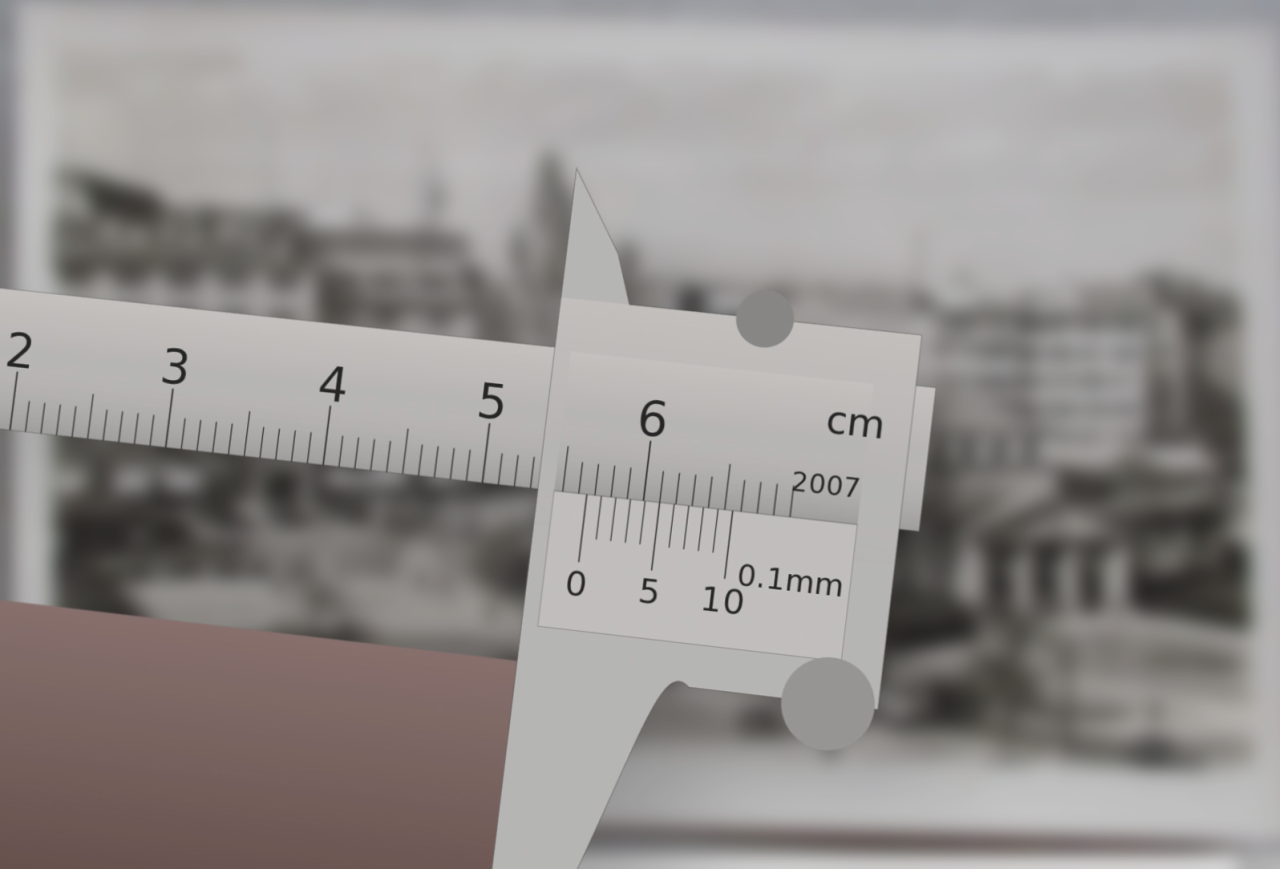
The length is value=56.5 unit=mm
